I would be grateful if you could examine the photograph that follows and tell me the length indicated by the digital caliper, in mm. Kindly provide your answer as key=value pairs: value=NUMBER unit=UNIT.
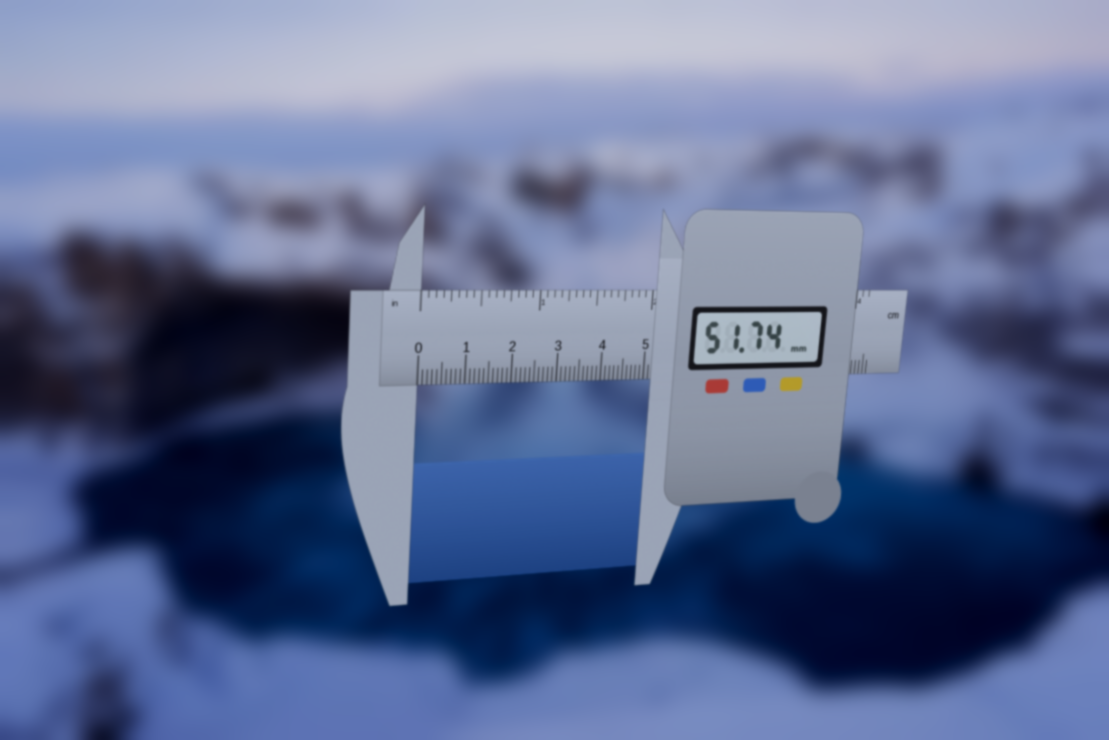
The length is value=51.74 unit=mm
